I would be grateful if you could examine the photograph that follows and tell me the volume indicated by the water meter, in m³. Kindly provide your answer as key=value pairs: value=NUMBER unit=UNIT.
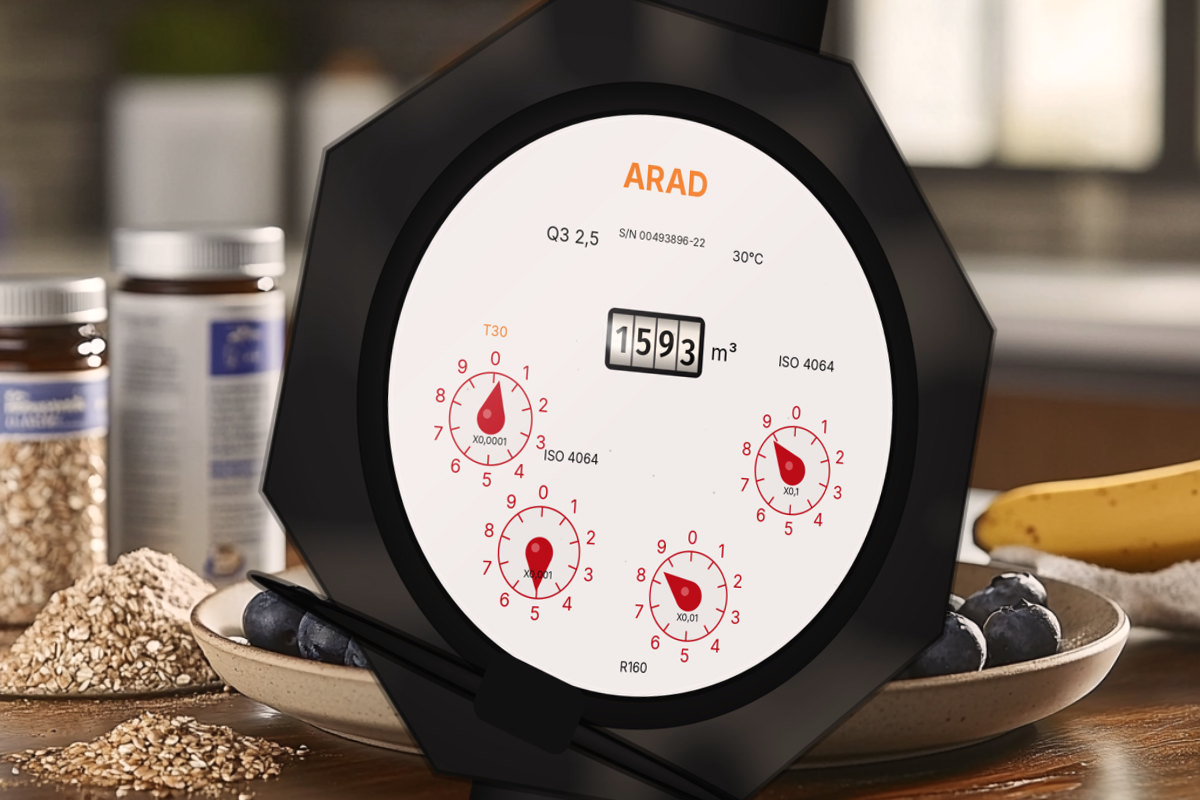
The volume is value=1592.8850 unit=m³
